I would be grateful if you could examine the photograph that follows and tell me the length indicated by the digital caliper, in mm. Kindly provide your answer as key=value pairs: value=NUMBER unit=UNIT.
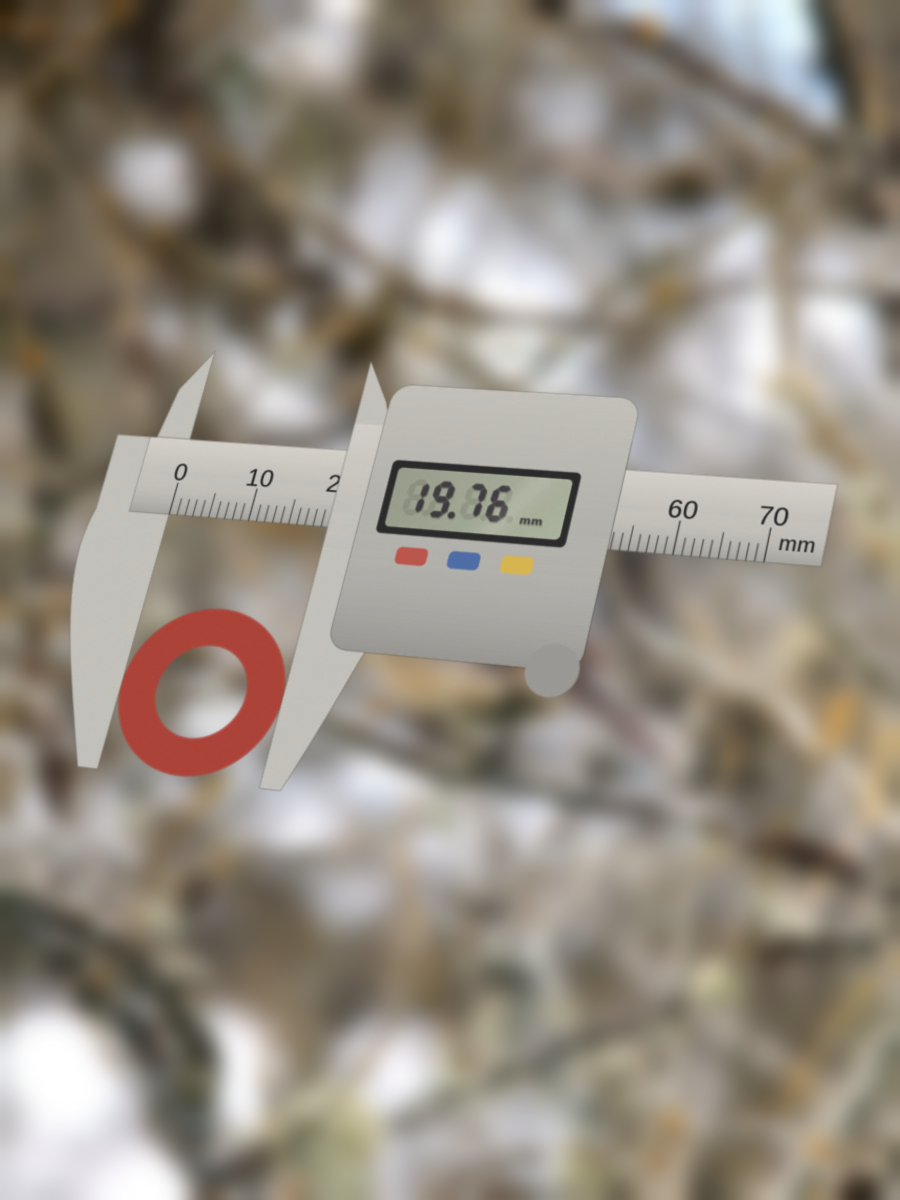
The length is value=19.76 unit=mm
